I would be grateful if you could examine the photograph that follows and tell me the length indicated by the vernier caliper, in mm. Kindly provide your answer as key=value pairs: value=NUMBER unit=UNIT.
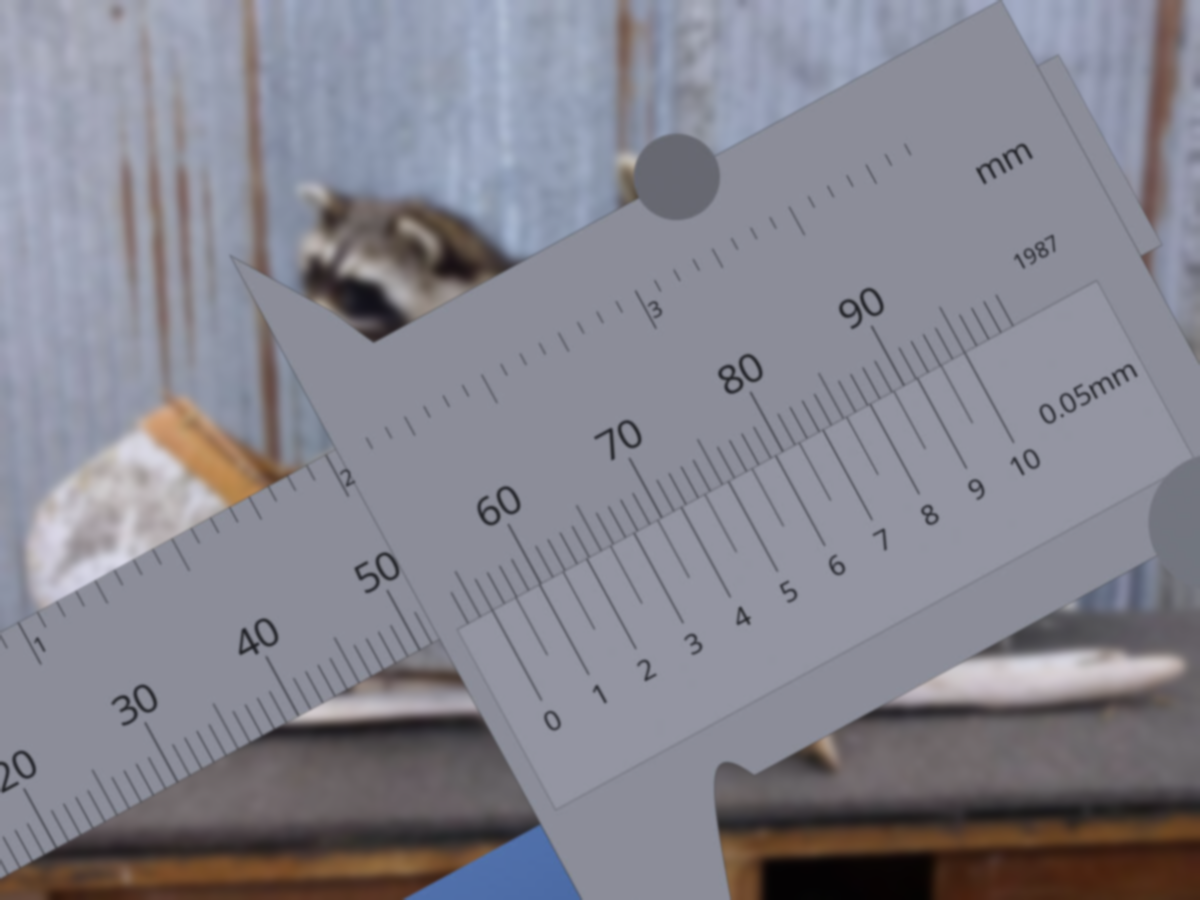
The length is value=56.0 unit=mm
